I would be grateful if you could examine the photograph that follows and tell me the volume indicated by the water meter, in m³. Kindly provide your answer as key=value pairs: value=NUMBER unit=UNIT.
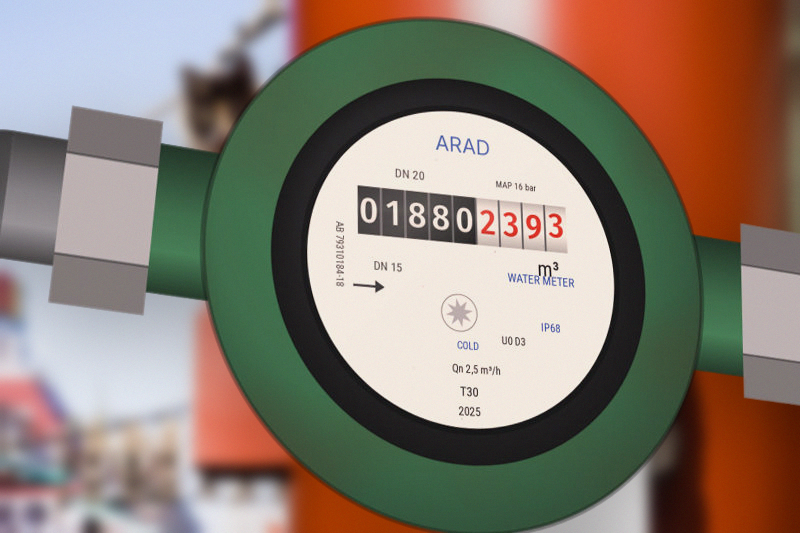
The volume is value=1880.2393 unit=m³
